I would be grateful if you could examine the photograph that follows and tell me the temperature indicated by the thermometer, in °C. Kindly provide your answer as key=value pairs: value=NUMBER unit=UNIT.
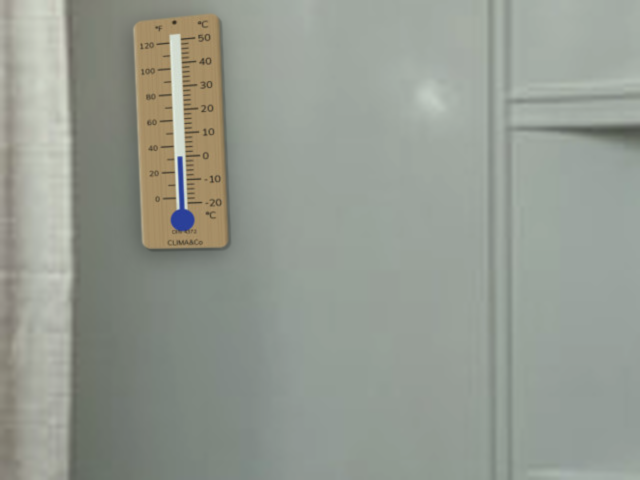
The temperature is value=0 unit=°C
